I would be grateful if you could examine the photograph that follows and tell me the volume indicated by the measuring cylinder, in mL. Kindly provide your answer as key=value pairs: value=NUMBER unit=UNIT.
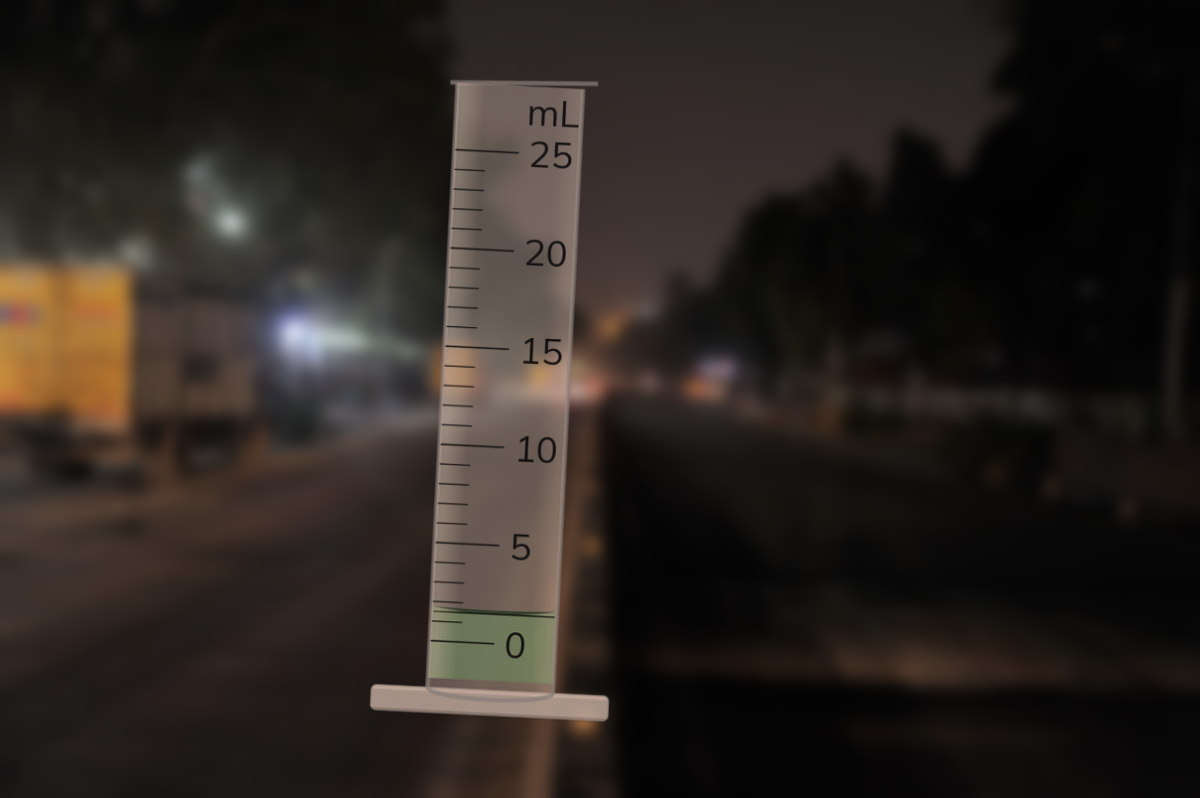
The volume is value=1.5 unit=mL
